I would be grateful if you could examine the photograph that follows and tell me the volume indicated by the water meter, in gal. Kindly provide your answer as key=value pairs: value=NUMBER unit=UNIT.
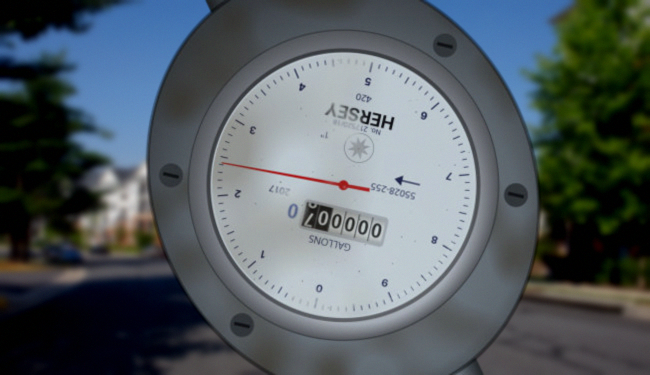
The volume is value=72.4 unit=gal
